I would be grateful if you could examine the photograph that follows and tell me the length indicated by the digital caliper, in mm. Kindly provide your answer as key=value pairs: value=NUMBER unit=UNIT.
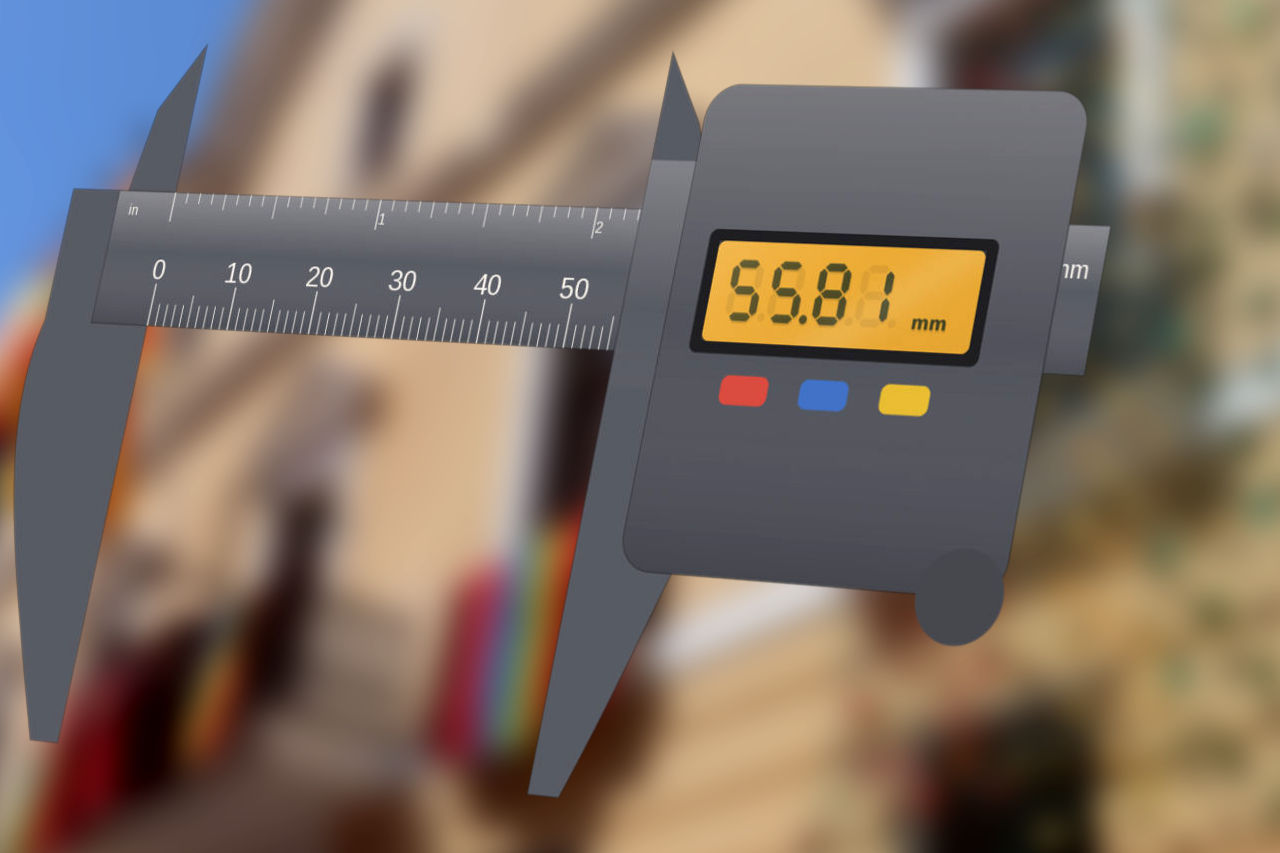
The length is value=55.81 unit=mm
